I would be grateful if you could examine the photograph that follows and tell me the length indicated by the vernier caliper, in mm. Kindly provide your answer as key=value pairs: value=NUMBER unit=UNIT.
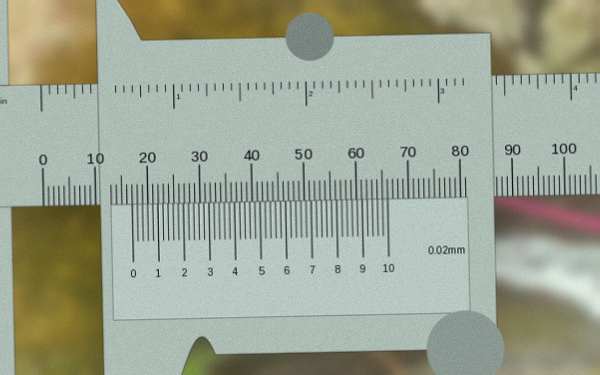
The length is value=17.0 unit=mm
